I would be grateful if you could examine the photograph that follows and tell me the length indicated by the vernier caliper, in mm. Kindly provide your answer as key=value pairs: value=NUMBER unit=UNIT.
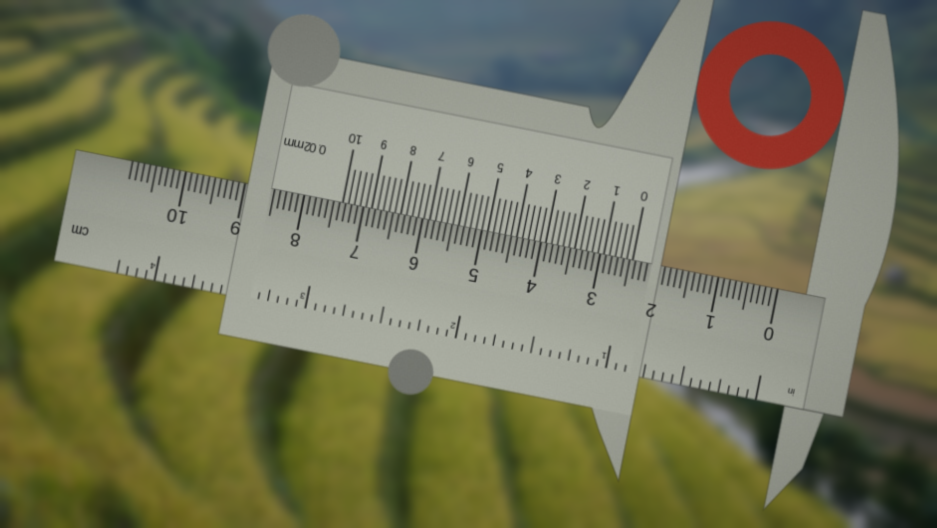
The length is value=24.5 unit=mm
